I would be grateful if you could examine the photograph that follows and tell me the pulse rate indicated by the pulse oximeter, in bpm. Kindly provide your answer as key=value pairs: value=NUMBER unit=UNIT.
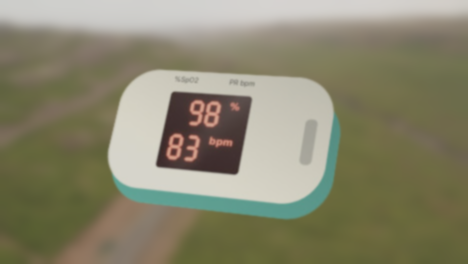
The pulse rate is value=83 unit=bpm
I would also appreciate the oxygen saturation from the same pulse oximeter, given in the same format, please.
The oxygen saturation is value=98 unit=%
